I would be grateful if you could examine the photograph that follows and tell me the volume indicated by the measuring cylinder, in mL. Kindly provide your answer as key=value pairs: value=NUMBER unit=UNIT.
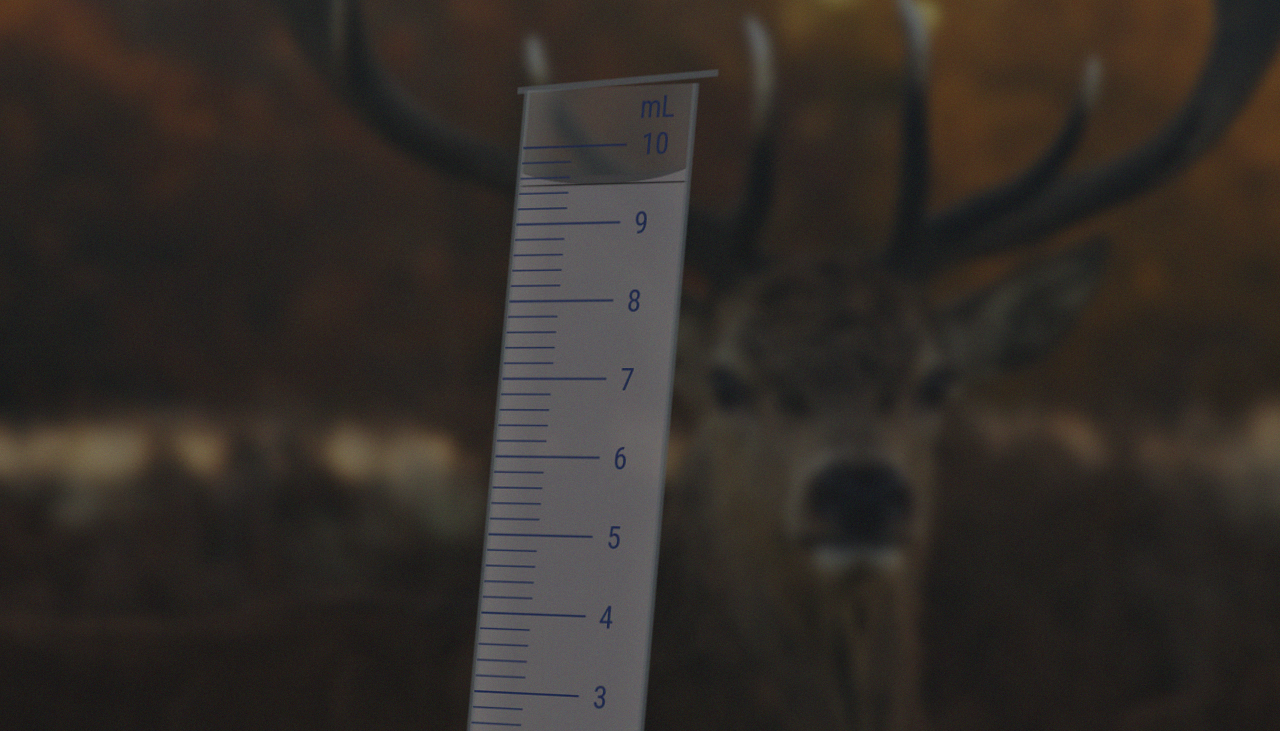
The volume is value=9.5 unit=mL
